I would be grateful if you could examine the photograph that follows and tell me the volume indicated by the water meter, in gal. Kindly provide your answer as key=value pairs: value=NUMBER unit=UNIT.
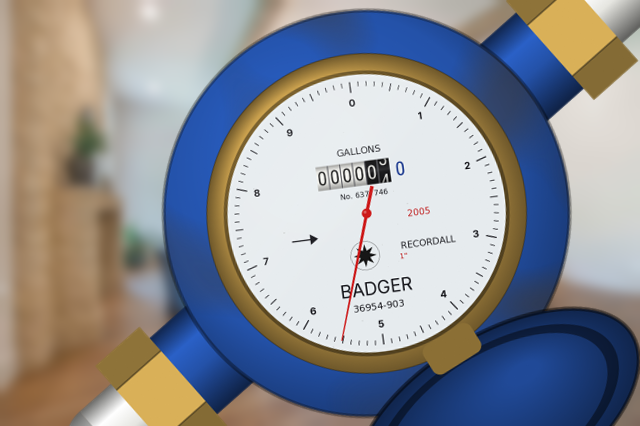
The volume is value=35.5 unit=gal
